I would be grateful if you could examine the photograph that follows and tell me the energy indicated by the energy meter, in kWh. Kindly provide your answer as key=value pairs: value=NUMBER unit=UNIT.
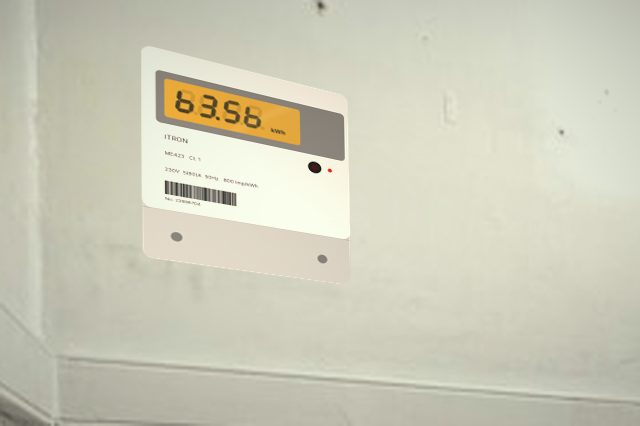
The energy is value=63.56 unit=kWh
